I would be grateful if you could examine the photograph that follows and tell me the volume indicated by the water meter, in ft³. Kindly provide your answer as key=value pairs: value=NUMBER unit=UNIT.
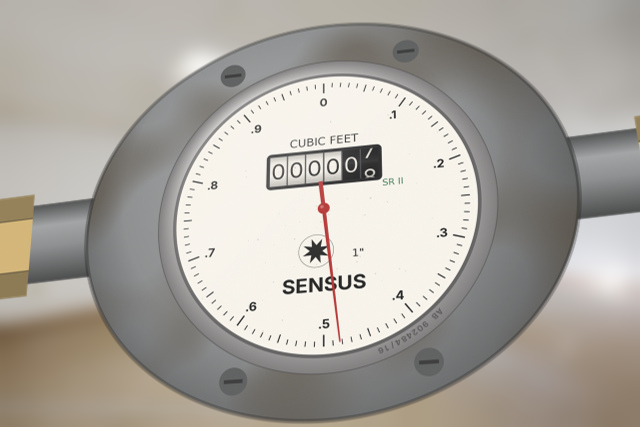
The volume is value=7.48 unit=ft³
